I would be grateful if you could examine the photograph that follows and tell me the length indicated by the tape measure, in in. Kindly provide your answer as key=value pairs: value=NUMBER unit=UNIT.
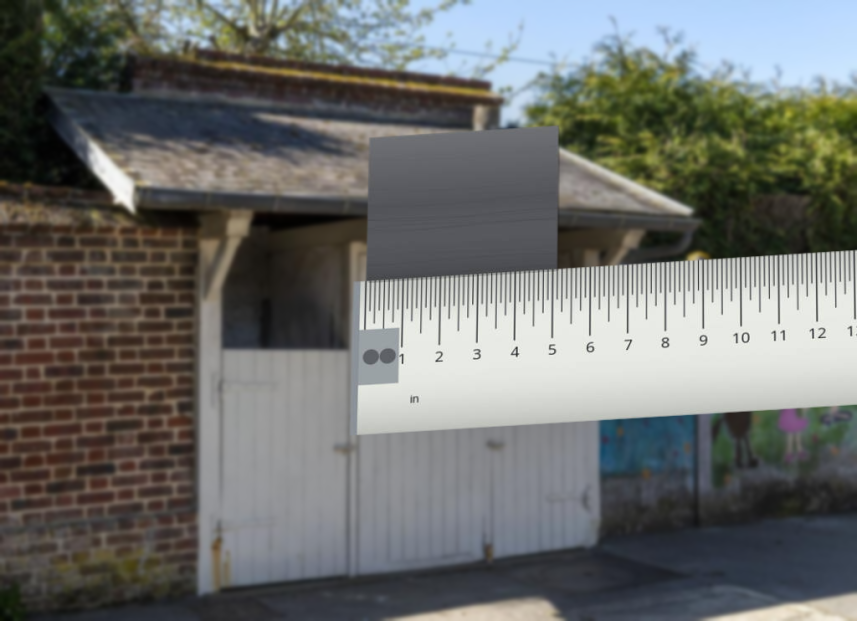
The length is value=5.125 unit=in
